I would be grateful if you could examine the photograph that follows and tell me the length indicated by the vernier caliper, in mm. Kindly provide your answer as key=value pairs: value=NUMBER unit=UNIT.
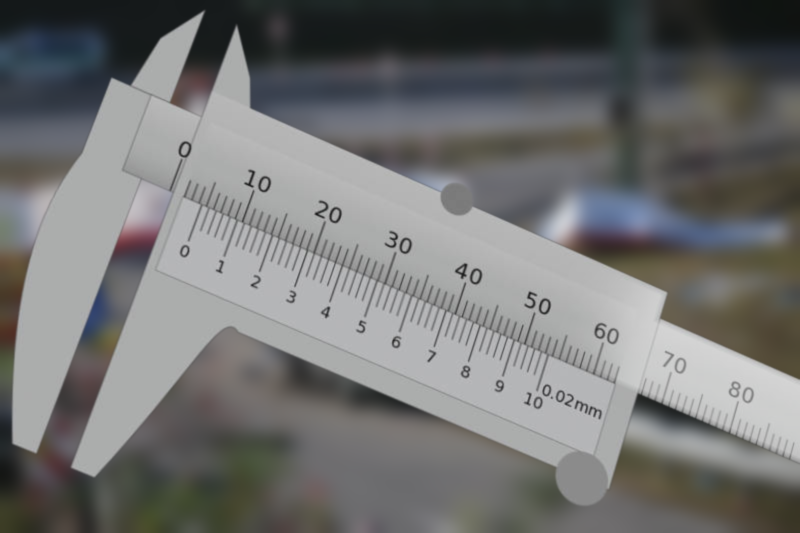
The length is value=4.4 unit=mm
